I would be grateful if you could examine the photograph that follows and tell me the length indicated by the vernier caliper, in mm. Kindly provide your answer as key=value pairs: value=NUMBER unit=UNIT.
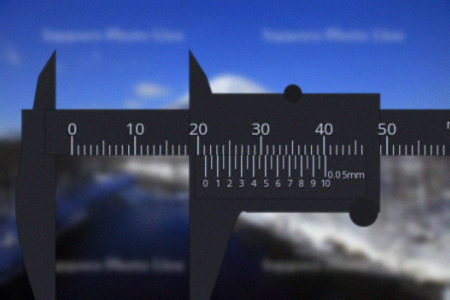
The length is value=21.2 unit=mm
